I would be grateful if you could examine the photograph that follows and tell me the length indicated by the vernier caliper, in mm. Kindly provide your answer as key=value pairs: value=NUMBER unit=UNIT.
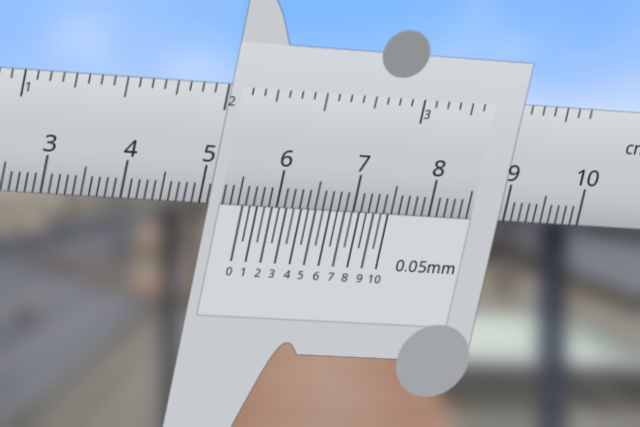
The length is value=55.6 unit=mm
